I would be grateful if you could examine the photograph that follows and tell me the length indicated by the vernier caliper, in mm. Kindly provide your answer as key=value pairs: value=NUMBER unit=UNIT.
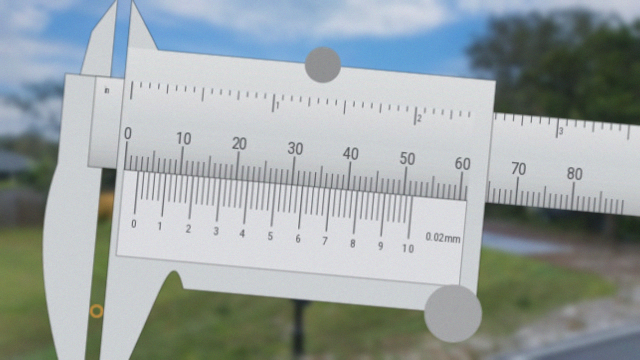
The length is value=2.5 unit=mm
